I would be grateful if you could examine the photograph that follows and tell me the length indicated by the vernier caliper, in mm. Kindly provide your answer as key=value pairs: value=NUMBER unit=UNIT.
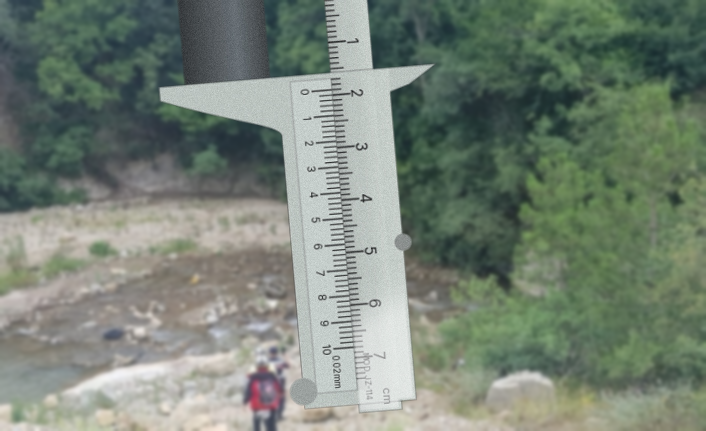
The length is value=19.0 unit=mm
